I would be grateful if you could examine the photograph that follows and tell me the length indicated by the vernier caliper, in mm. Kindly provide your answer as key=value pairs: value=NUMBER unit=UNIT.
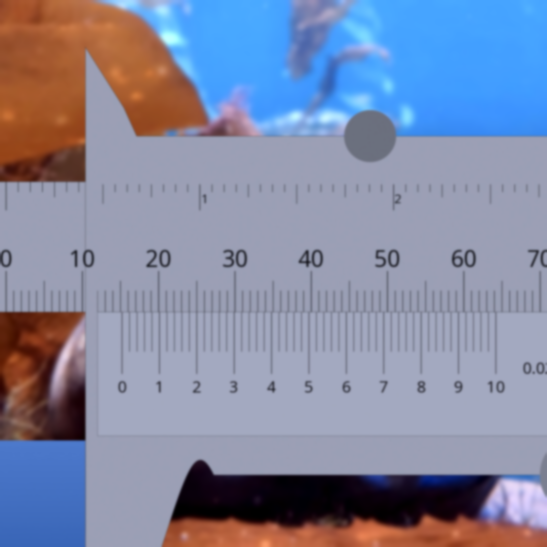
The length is value=15.2 unit=mm
